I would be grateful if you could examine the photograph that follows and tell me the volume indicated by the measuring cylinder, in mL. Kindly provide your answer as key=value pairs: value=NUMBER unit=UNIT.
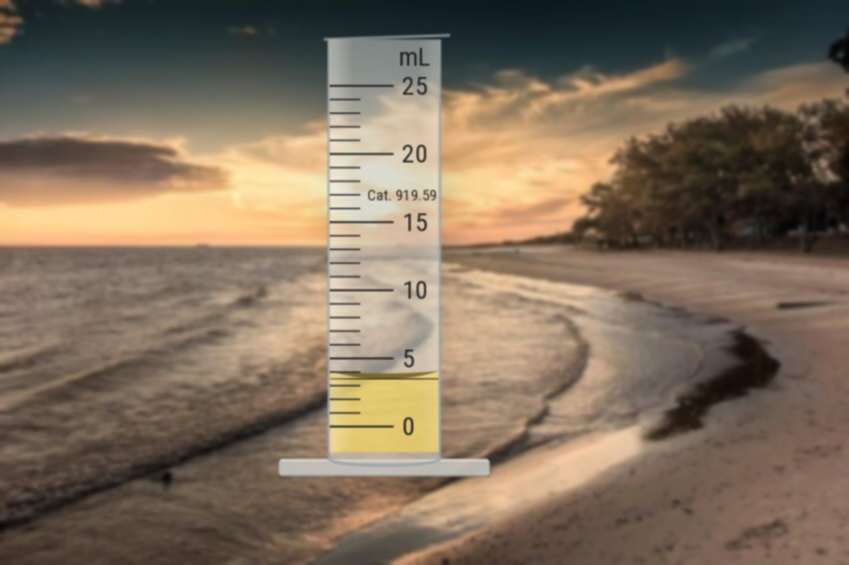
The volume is value=3.5 unit=mL
